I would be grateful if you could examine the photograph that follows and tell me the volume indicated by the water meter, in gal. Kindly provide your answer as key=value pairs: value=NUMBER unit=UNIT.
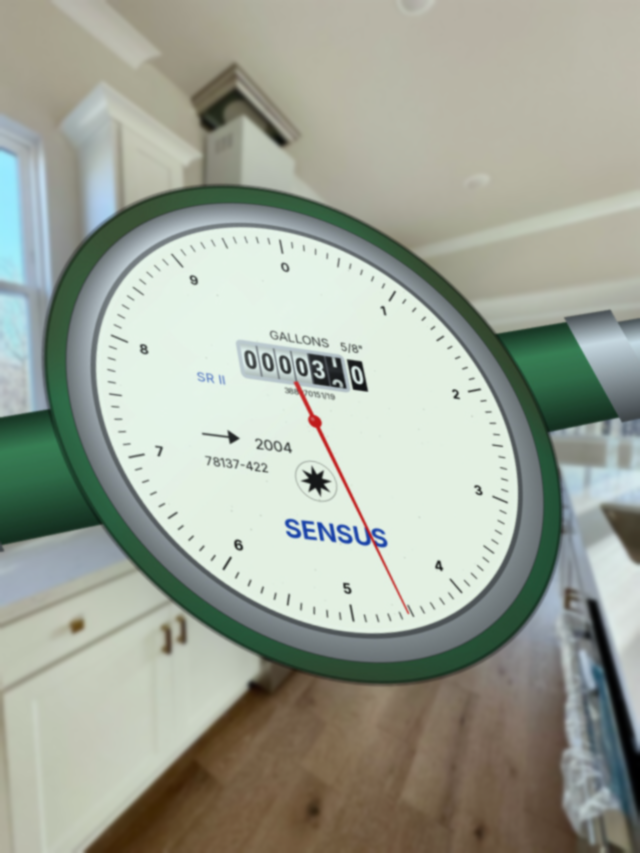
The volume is value=314.5 unit=gal
